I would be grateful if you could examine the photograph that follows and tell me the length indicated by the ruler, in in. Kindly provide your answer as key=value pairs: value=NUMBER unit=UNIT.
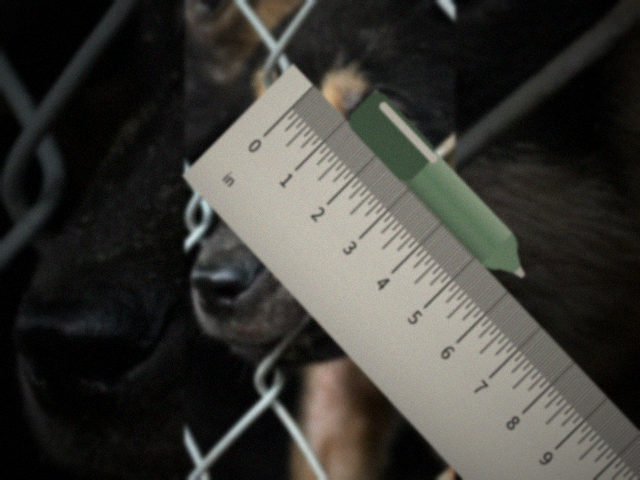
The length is value=5 unit=in
